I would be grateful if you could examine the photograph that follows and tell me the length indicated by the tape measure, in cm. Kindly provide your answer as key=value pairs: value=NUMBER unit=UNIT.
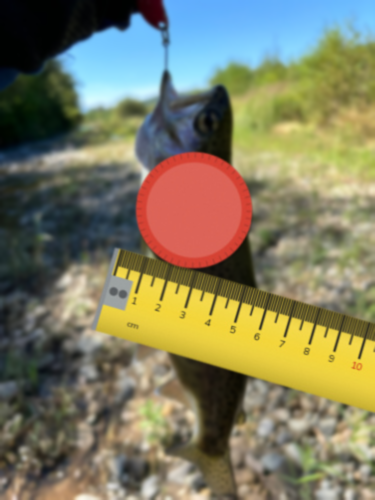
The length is value=4.5 unit=cm
